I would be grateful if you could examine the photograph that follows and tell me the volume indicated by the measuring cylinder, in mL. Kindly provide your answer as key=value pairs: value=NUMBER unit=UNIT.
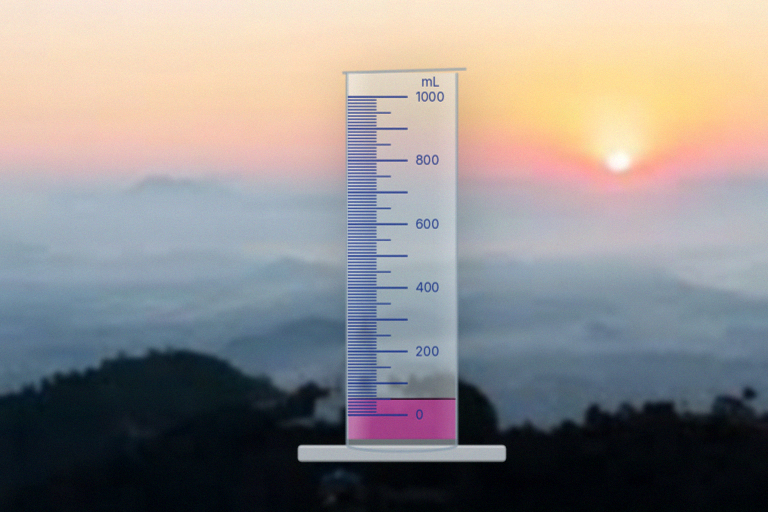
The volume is value=50 unit=mL
